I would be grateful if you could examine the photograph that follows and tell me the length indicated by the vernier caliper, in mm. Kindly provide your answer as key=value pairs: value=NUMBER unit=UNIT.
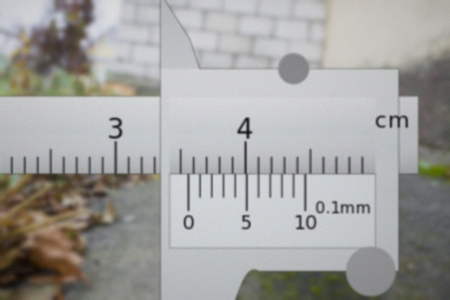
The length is value=35.6 unit=mm
